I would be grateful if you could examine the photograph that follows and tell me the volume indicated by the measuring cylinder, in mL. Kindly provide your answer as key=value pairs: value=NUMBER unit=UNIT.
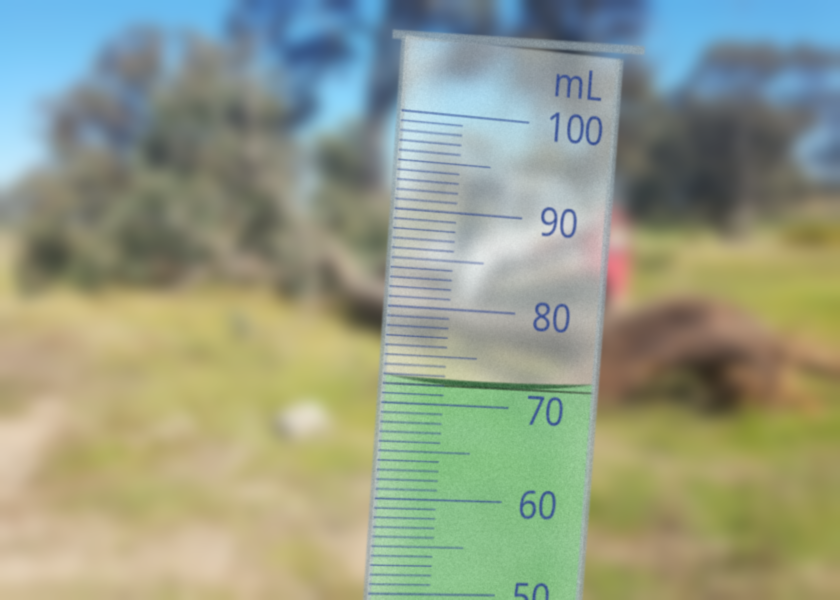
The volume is value=72 unit=mL
